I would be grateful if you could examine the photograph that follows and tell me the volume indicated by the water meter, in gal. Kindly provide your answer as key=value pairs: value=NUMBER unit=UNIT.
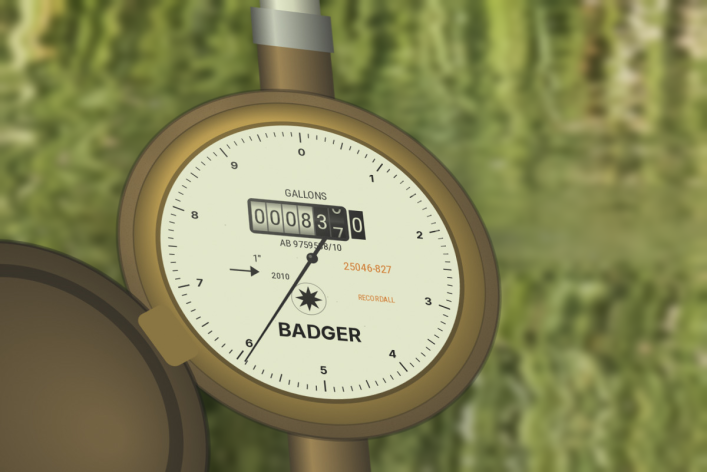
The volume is value=8365.9 unit=gal
